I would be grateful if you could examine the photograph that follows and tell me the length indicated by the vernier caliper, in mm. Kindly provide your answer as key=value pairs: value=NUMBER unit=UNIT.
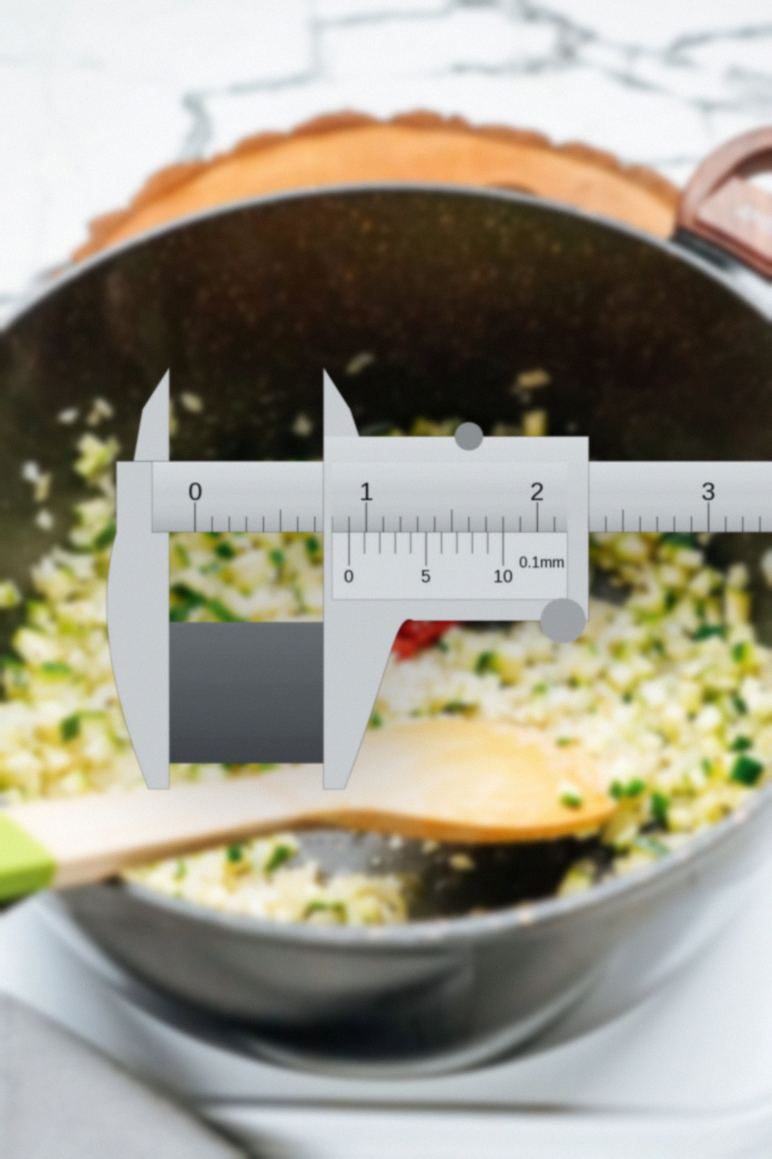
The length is value=9.0 unit=mm
